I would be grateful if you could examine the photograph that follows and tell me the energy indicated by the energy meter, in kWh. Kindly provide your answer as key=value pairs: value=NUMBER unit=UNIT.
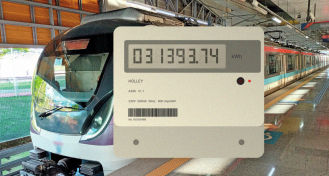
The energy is value=31393.74 unit=kWh
